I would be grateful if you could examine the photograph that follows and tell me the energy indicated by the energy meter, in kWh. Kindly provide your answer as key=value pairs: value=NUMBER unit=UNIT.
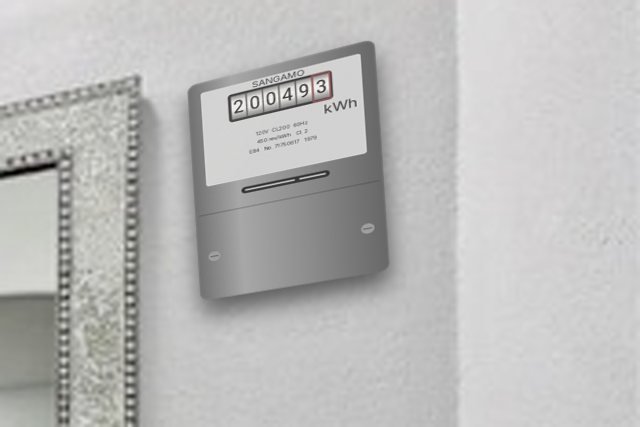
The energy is value=20049.3 unit=kWh
